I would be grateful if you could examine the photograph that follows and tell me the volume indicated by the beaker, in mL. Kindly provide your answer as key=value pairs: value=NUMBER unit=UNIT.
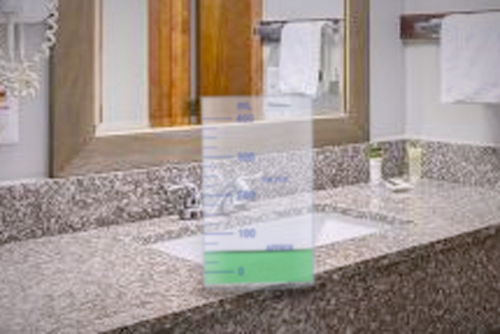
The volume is value=50 unit=mL
